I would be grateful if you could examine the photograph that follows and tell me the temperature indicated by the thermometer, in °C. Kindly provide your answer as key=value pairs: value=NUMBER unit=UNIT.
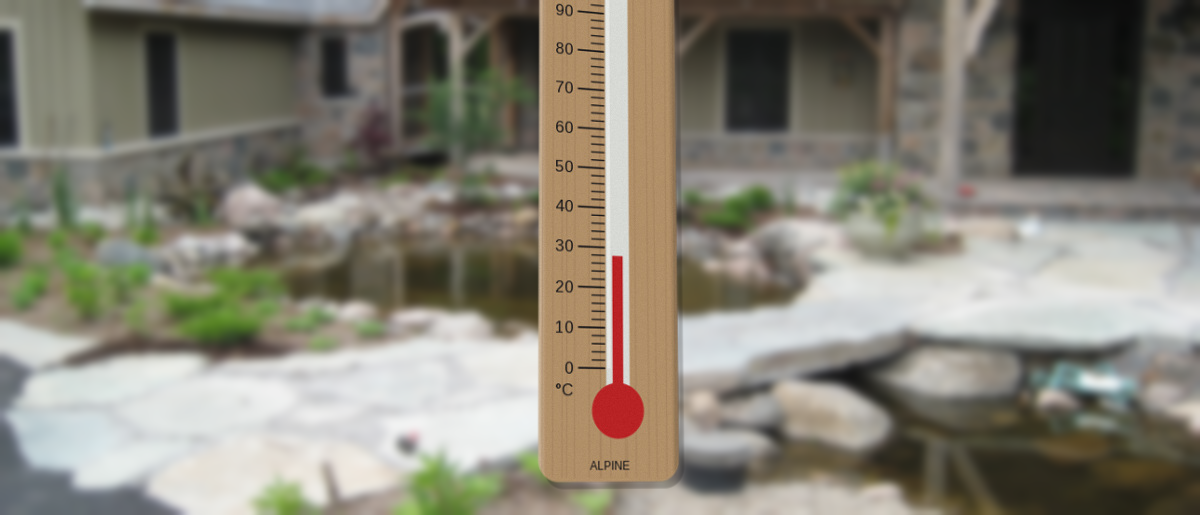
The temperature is value=28 unit=°C
